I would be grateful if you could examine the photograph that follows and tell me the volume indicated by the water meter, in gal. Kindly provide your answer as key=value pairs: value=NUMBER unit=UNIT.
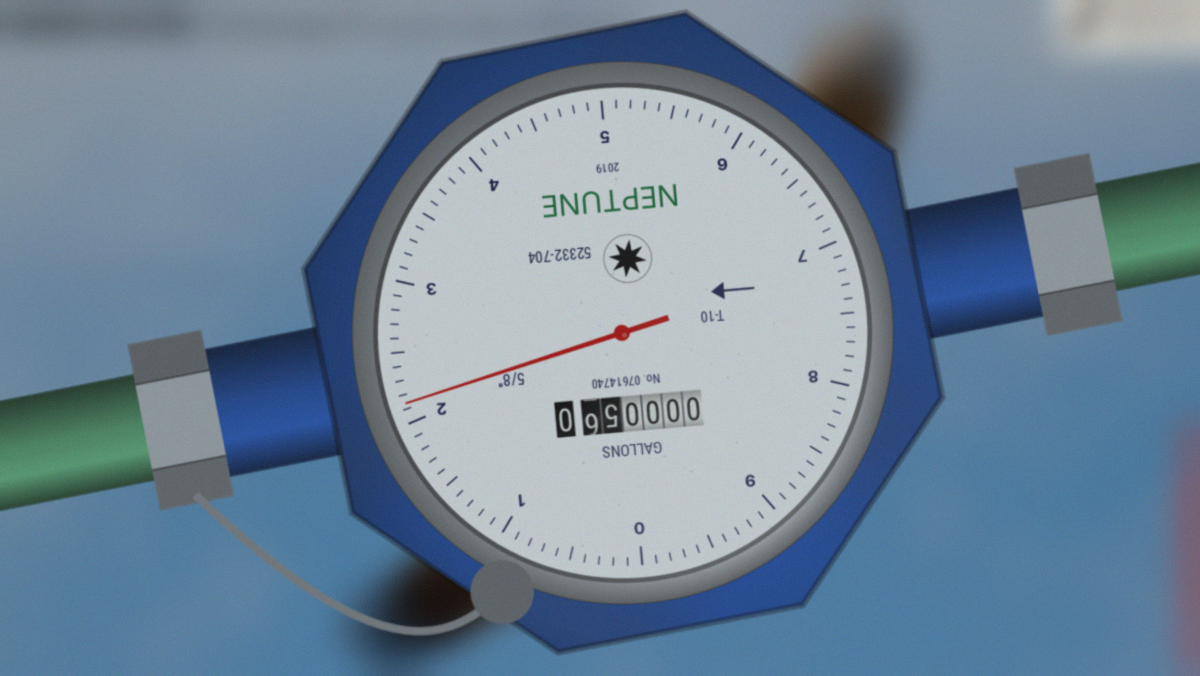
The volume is value=562.1 unit=gal
